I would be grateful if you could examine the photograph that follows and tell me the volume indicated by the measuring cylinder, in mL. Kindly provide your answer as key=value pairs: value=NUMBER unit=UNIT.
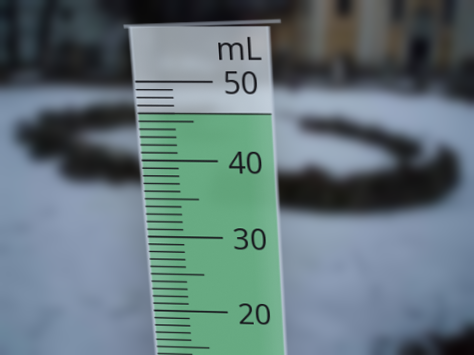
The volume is value=46 unit=mL
